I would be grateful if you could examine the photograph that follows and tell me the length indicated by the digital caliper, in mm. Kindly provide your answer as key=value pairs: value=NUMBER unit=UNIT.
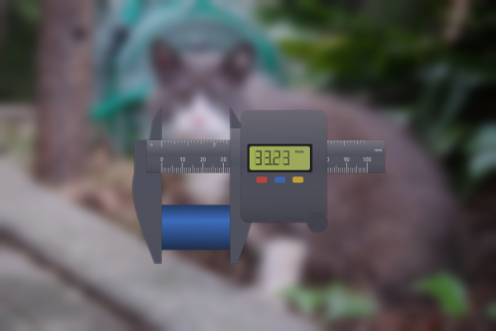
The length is value=33.23 unit=mm
